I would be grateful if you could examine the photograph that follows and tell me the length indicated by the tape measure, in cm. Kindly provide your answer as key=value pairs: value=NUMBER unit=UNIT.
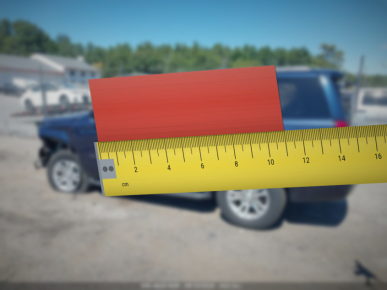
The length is value=11 unit=cm
